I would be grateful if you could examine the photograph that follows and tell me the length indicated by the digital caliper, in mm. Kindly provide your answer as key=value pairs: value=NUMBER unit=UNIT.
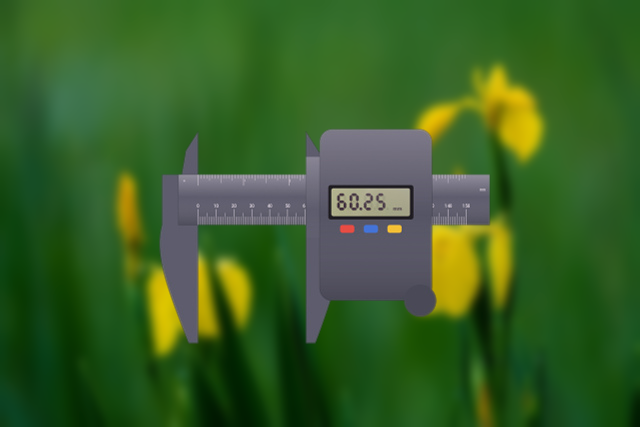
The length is value=60.25 unit=mm
